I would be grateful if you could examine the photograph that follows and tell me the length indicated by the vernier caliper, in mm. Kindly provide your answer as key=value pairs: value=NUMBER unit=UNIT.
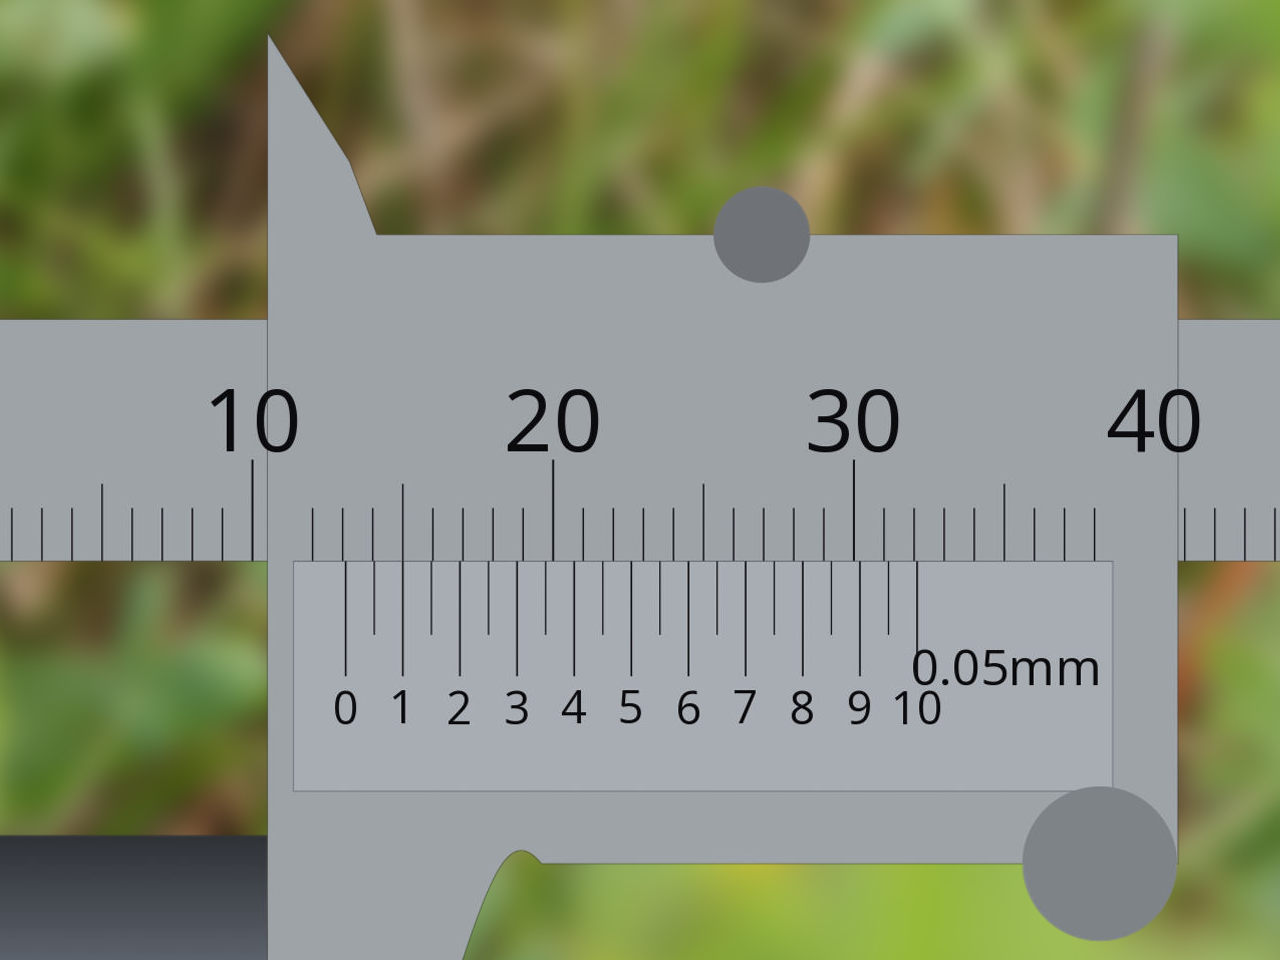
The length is value=13.10 unit=mm
